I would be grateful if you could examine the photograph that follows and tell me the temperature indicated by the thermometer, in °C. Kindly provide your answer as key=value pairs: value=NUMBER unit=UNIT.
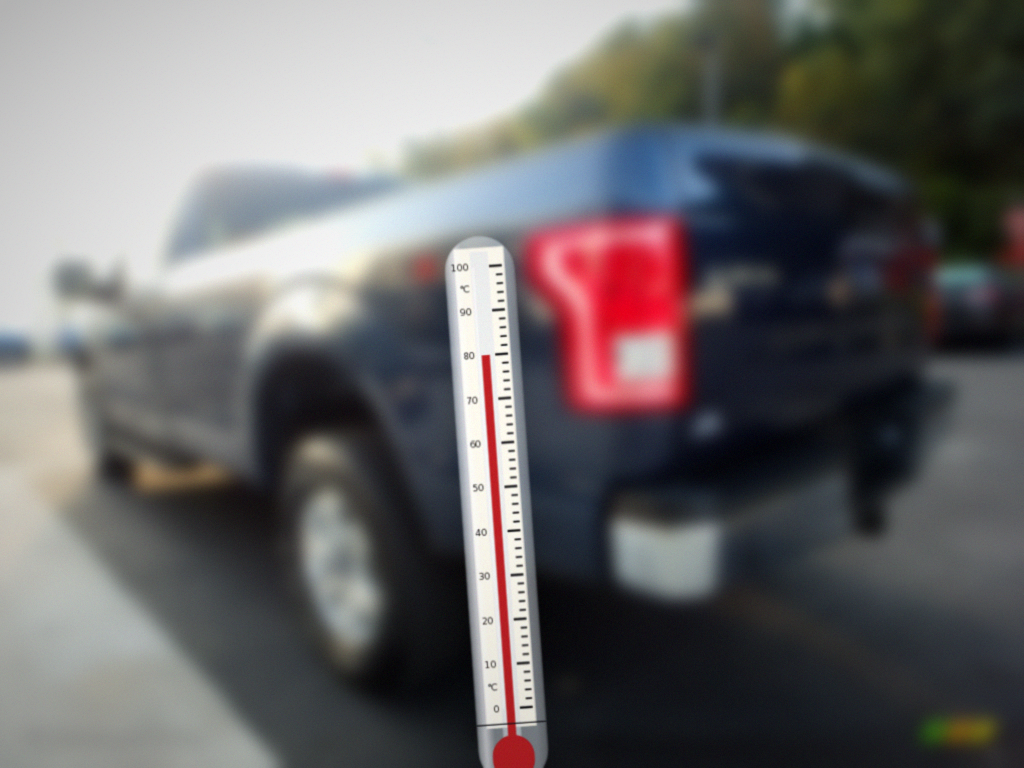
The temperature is value=80 unit=°C
